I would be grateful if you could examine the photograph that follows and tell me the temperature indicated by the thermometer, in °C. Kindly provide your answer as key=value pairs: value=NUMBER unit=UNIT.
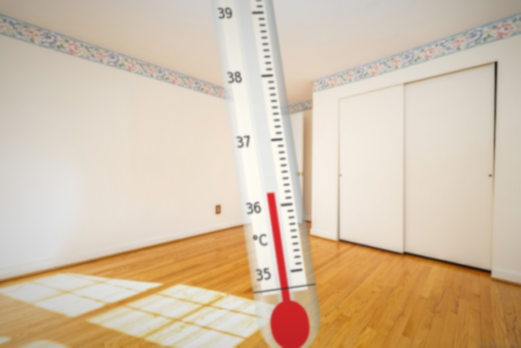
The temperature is value=36.2 unit=°C
